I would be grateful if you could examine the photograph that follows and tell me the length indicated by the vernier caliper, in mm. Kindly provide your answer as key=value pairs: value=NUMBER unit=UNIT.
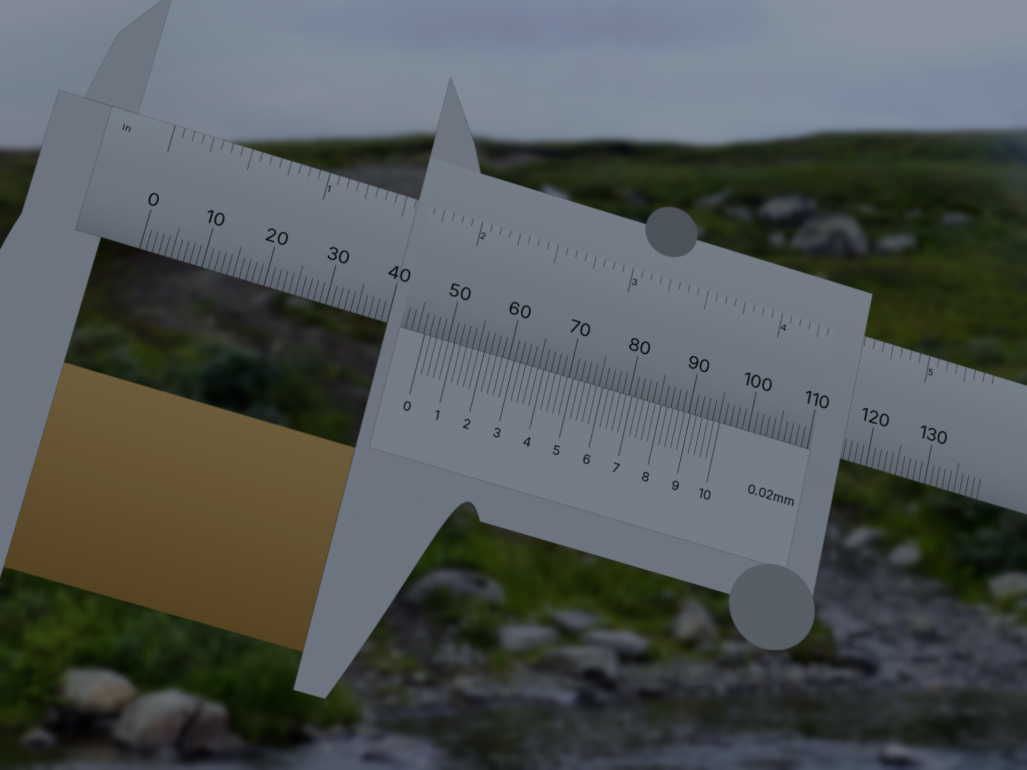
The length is value=46.2 unit=mm
